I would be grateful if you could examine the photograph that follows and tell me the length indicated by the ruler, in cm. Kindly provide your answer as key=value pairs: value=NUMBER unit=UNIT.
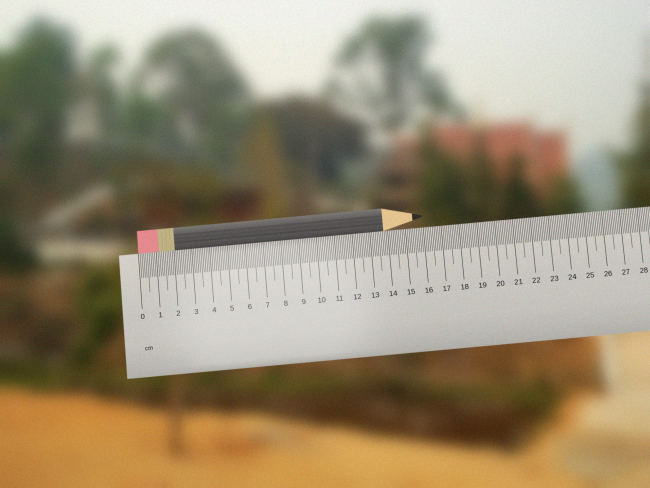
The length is value=16 unit=cm
